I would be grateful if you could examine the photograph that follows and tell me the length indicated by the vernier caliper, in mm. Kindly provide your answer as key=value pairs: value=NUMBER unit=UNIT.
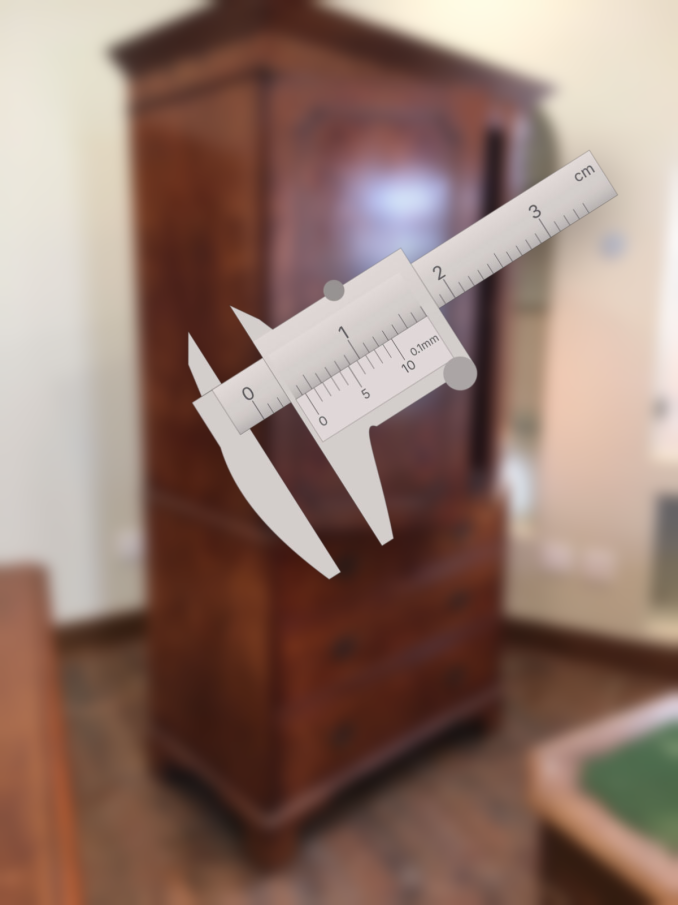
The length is value=4.3 unit=mm
